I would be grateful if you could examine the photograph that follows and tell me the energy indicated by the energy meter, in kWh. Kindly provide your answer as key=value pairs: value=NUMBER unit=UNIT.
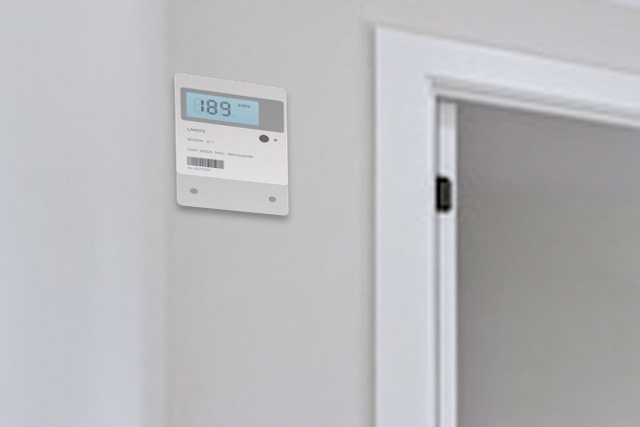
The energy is value=189 unit=kWh
